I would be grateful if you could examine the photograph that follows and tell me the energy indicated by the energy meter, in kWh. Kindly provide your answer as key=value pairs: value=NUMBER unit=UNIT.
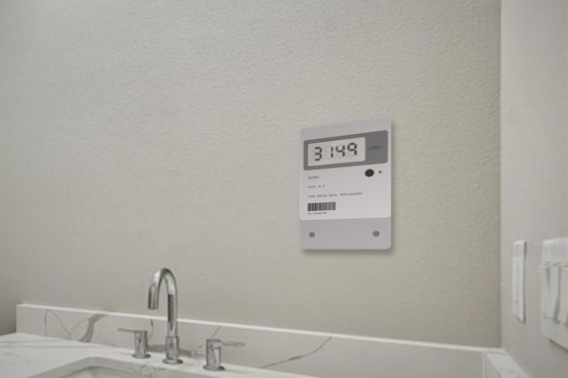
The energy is value=3149 unit=kWh
